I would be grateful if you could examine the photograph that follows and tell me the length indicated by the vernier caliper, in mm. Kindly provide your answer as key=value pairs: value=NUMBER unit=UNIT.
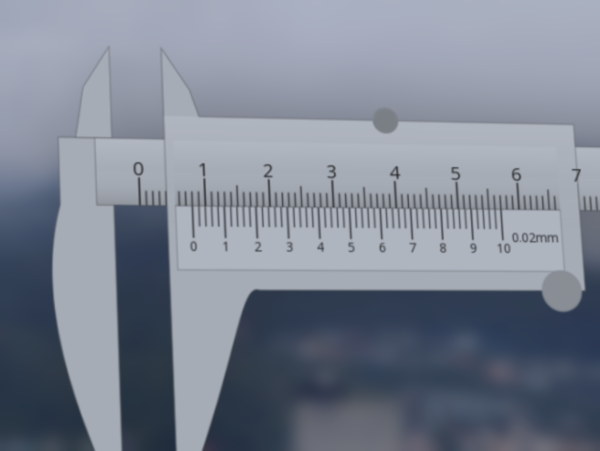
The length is value=8.0 unit=mm
